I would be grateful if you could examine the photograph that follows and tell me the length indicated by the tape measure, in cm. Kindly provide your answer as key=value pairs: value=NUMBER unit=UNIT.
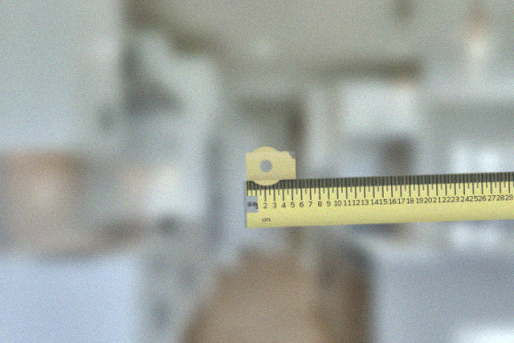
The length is value=5.5 unit=cm
